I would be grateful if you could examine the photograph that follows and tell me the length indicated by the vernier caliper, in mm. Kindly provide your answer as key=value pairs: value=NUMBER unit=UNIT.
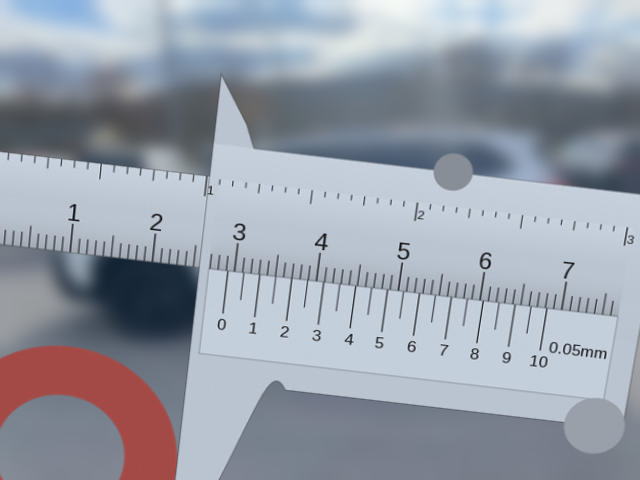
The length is value=29.2 unit=mm
